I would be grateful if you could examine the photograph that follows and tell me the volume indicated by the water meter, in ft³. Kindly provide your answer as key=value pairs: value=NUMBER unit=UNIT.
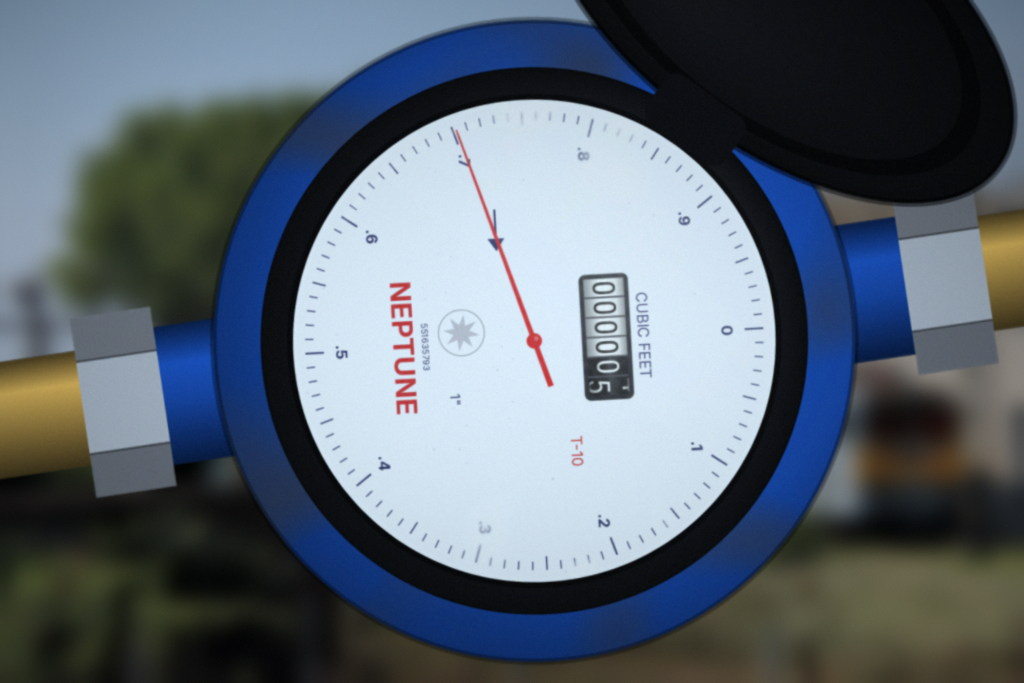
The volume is value=4.70 unit=ft³
